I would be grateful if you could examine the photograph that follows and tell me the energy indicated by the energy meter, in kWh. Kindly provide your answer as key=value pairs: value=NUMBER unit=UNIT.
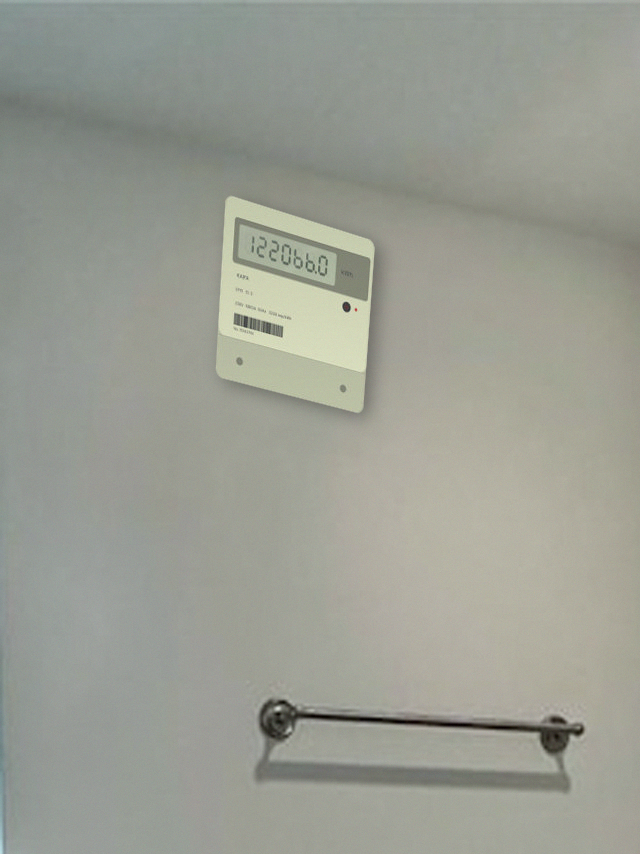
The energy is value=122066.0 unit=kWh
